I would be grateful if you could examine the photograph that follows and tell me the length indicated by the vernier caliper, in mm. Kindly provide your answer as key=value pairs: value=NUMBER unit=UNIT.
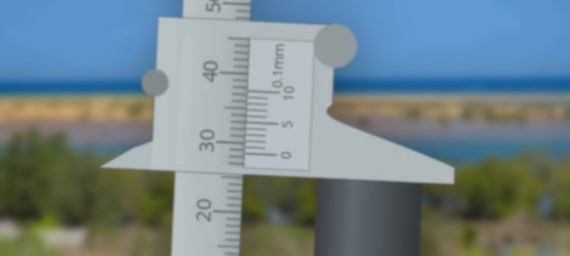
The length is value=28.5 unit=mm
